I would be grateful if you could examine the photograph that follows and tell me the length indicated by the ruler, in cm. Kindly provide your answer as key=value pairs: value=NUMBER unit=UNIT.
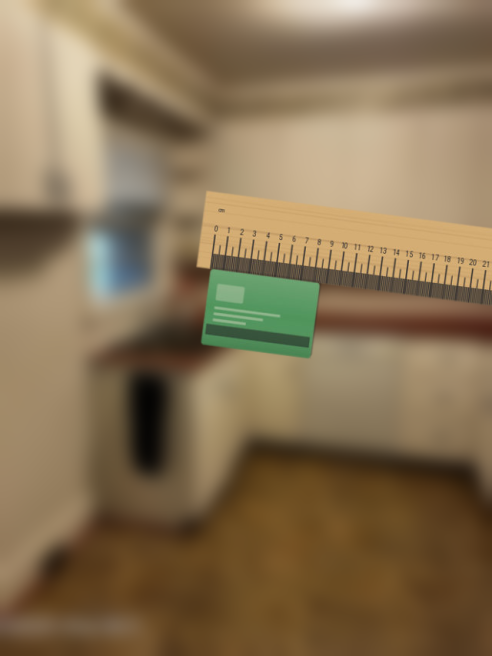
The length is value=8.5 unit=cm
